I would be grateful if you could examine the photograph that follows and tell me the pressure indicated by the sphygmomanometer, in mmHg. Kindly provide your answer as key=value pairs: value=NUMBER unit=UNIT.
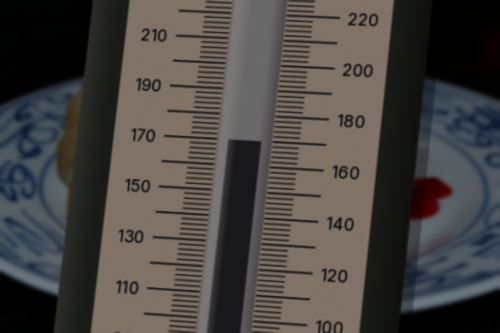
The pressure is value=170 unit=mmHg
